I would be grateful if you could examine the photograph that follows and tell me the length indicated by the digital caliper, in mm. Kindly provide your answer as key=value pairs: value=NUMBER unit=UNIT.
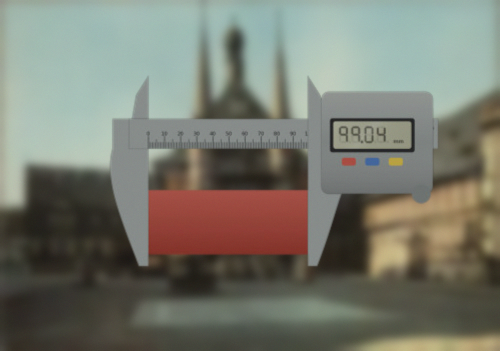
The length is value=99.04 unit=mm
